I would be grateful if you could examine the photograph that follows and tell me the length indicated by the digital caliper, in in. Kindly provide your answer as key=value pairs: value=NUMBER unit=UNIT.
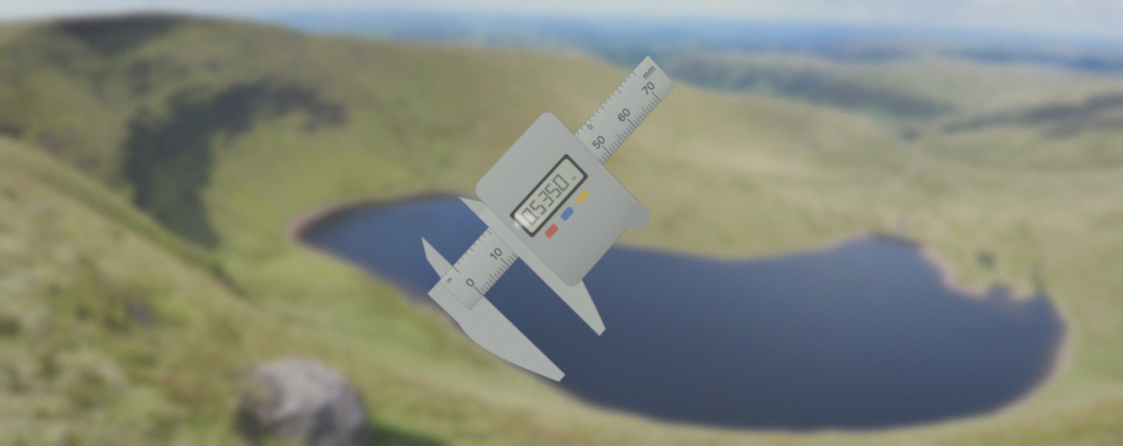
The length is value=0.5350 unit=in
